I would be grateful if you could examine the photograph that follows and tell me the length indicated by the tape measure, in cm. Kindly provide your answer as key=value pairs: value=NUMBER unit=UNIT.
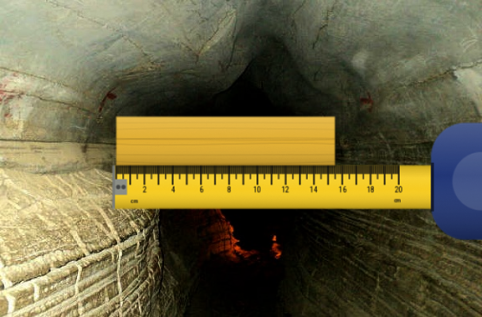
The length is value=15.5 unit=cm
